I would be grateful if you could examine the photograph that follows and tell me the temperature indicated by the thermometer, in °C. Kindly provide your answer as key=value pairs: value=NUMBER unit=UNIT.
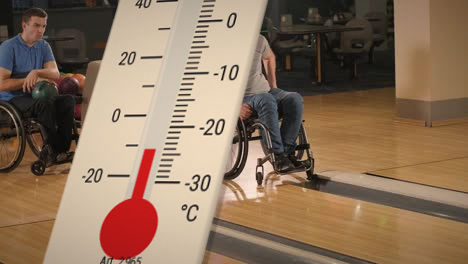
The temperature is value=-24 unit=°C
